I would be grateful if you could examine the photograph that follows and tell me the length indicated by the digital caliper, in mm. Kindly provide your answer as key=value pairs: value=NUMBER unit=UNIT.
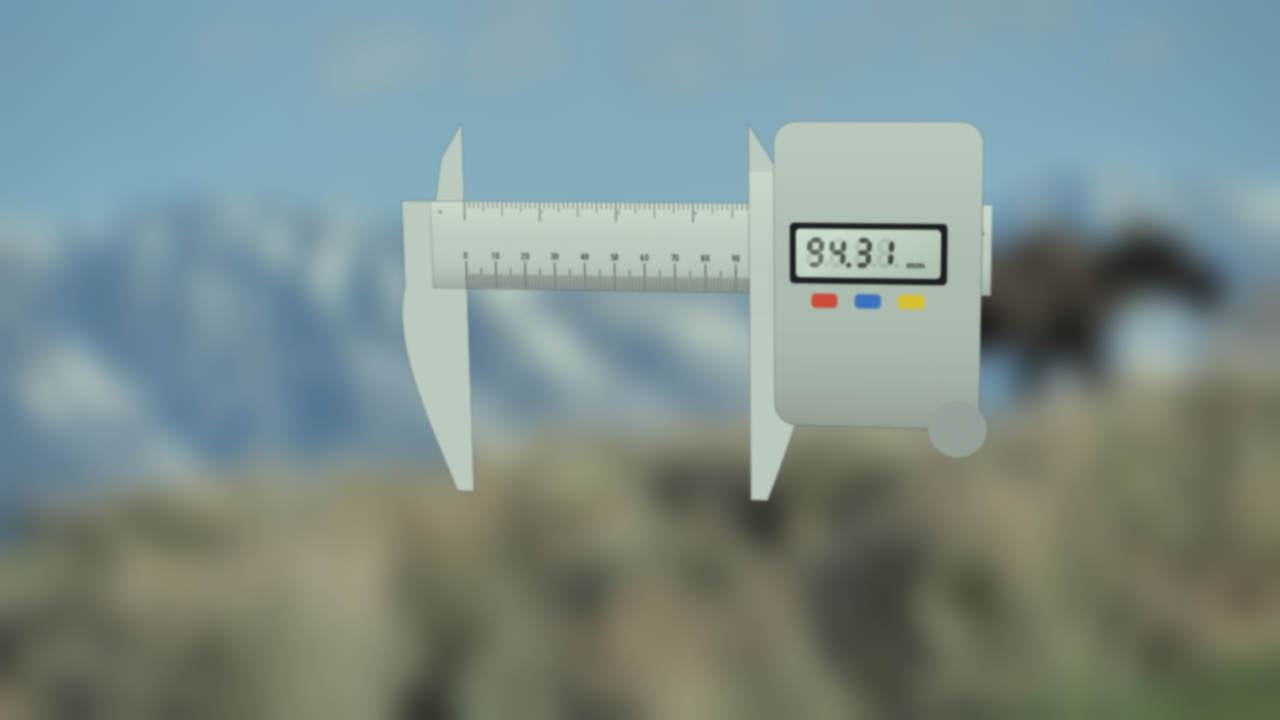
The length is value=94.31 unit=mm
